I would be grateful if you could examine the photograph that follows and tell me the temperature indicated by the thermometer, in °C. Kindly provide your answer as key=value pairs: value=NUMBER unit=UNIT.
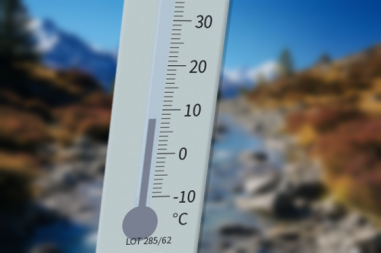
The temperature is value=8 unit=°C
